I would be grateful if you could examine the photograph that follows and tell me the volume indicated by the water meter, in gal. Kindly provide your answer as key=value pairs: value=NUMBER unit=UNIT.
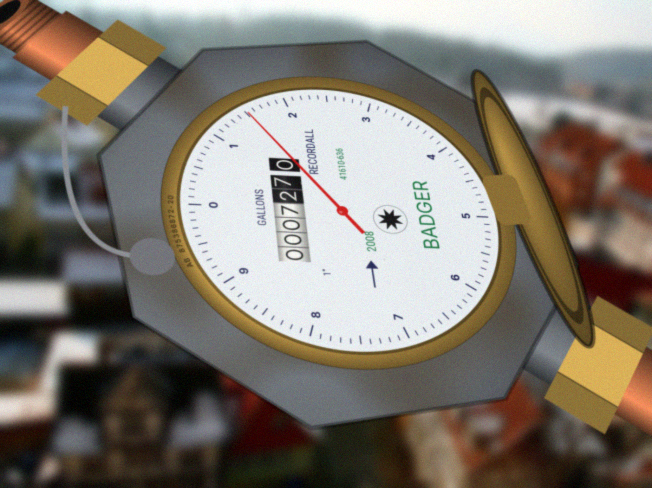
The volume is value=7271.5 unit=gal
